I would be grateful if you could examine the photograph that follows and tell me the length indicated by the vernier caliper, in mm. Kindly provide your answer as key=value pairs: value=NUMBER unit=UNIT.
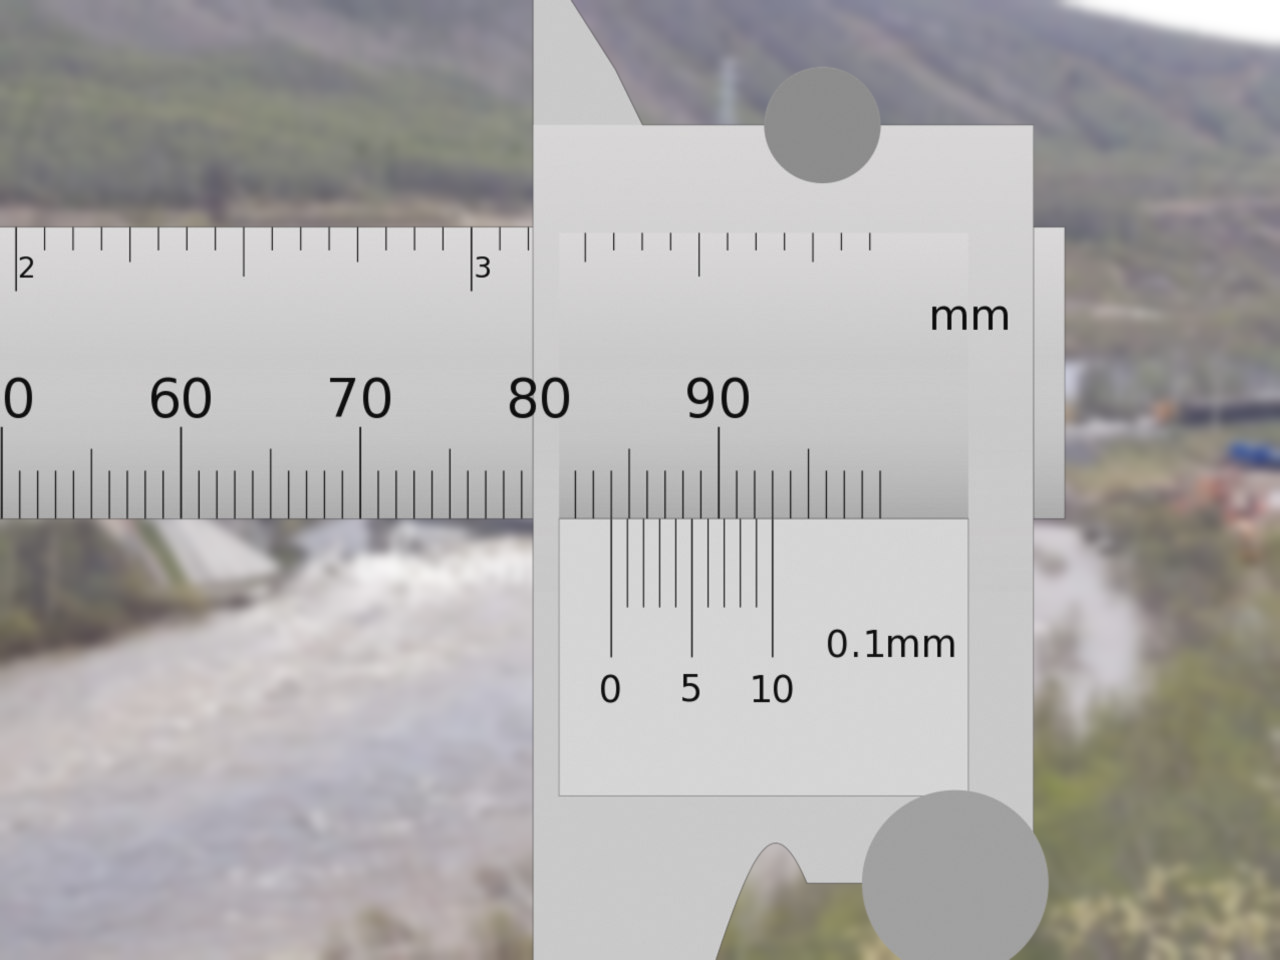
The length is value=84.0 unit=mm
